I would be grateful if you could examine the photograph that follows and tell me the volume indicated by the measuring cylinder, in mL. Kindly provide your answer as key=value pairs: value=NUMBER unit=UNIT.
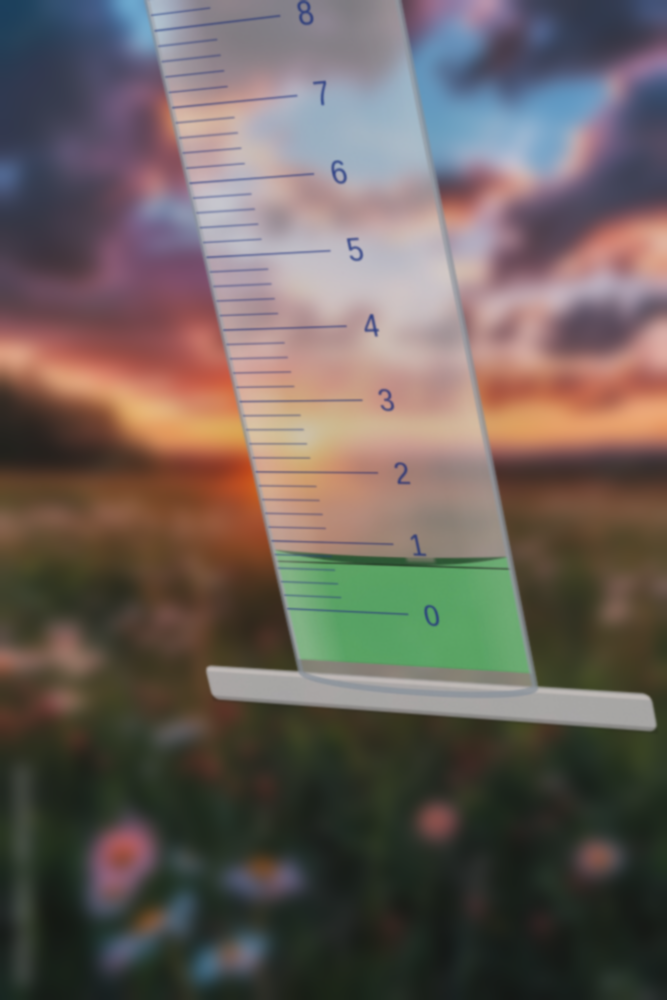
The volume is value=0.7 unit=mL
